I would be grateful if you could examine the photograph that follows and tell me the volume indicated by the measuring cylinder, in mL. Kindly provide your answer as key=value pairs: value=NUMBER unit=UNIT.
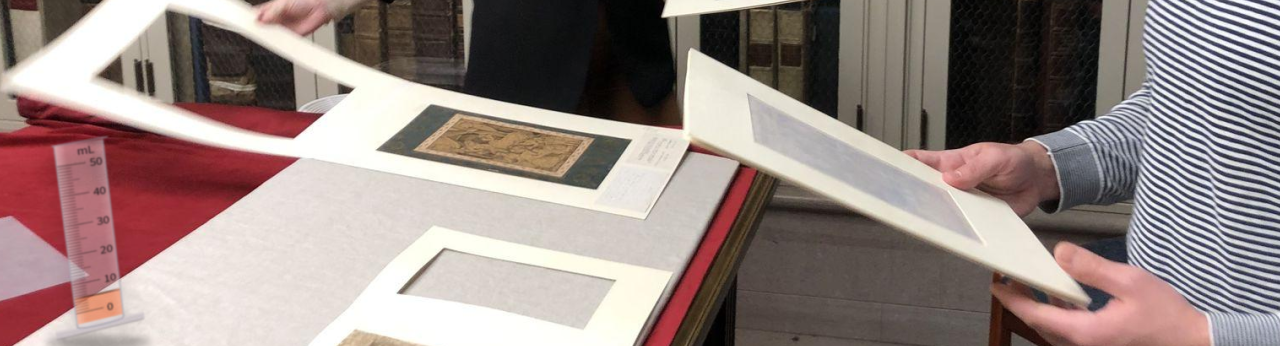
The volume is value=5 unit=mL
